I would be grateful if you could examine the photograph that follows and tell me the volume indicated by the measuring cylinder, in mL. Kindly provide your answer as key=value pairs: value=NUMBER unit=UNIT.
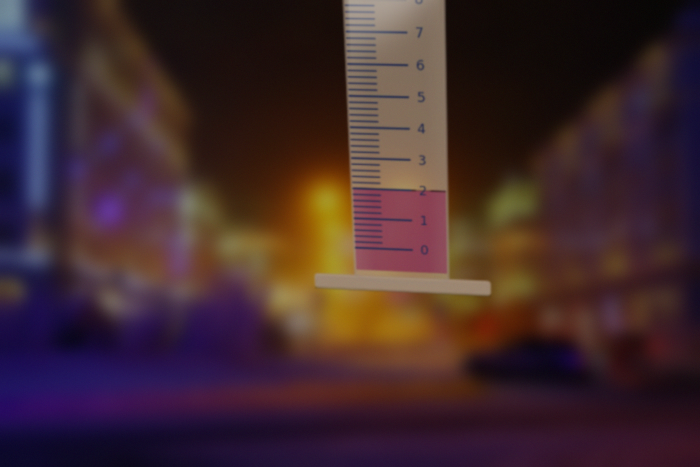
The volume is value=2 unit=mL
